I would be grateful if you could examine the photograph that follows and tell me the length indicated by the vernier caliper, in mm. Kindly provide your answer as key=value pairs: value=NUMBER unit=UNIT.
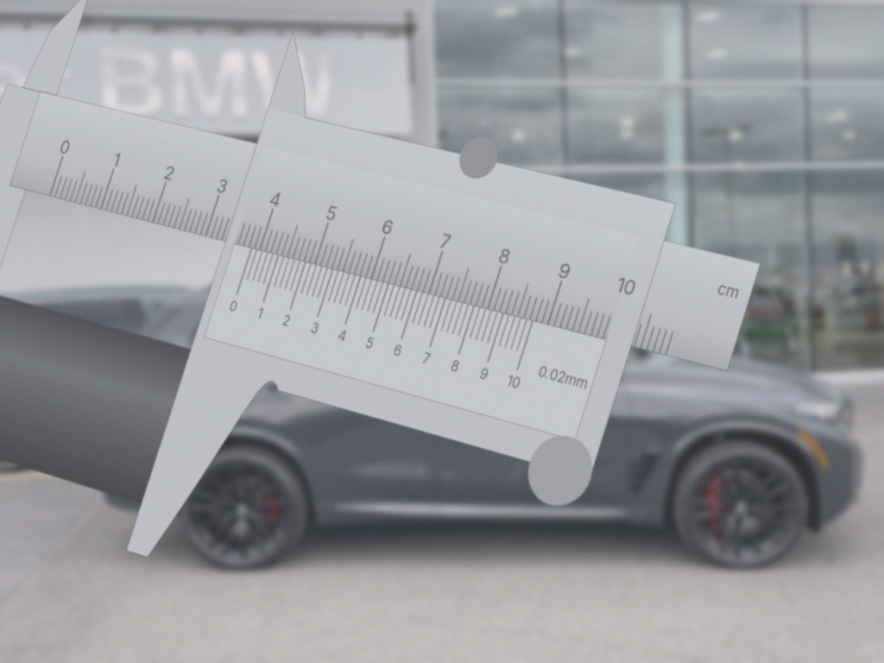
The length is value=38.5 unit=mm
